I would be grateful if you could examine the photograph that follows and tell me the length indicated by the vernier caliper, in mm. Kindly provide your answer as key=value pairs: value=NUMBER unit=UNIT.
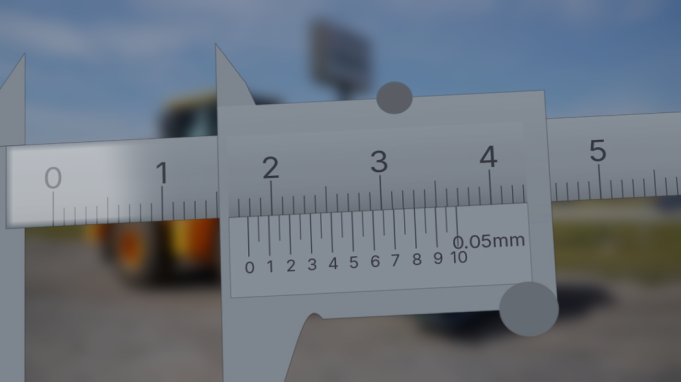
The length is value=17.8 unit=mm
